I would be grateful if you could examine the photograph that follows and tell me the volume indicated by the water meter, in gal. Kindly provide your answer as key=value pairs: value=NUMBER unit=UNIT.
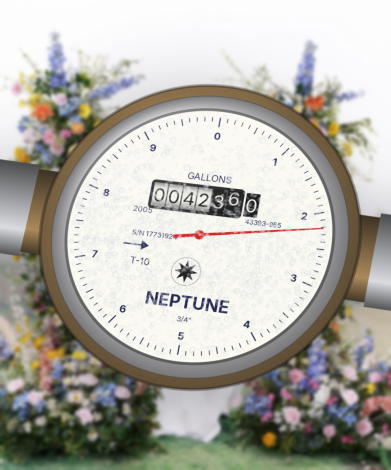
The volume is value=42362.2 unit=gal
